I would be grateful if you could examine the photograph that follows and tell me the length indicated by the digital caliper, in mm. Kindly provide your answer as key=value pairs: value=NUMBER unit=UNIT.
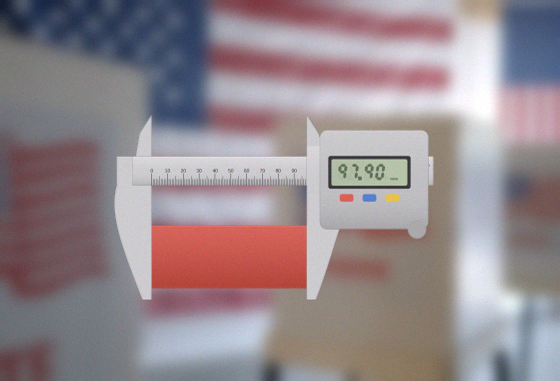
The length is value=97.90 unit=mm
